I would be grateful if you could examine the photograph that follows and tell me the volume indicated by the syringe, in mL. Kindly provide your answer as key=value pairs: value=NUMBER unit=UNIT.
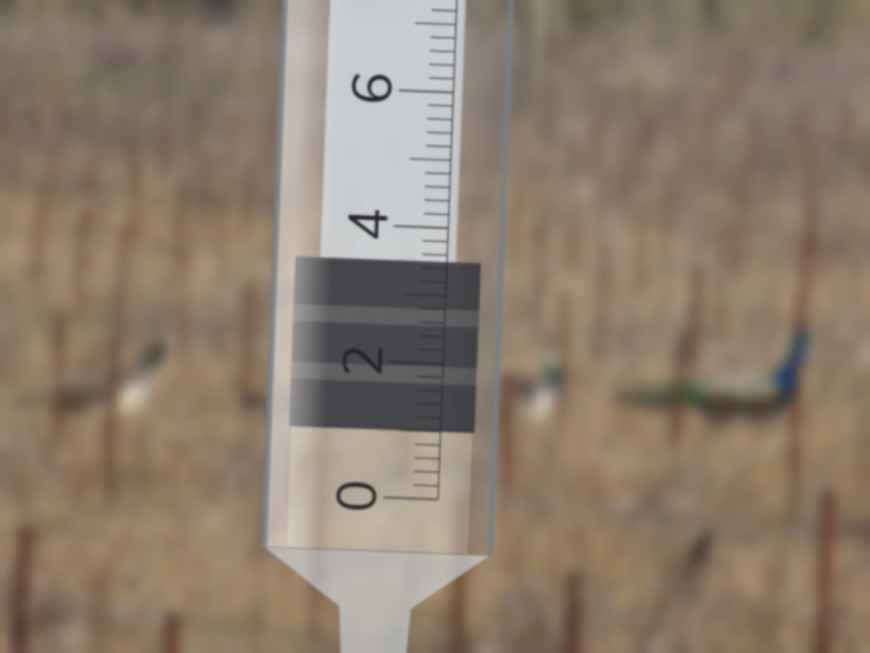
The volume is value=1 unit=mL
